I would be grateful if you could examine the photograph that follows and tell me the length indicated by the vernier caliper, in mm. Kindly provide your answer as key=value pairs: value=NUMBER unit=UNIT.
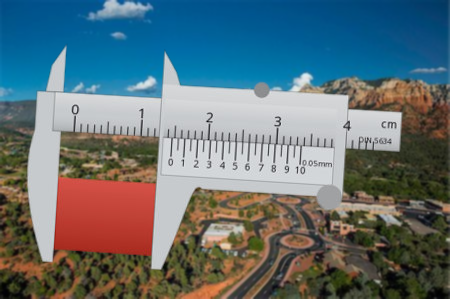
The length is value=14.6 unit=mm
